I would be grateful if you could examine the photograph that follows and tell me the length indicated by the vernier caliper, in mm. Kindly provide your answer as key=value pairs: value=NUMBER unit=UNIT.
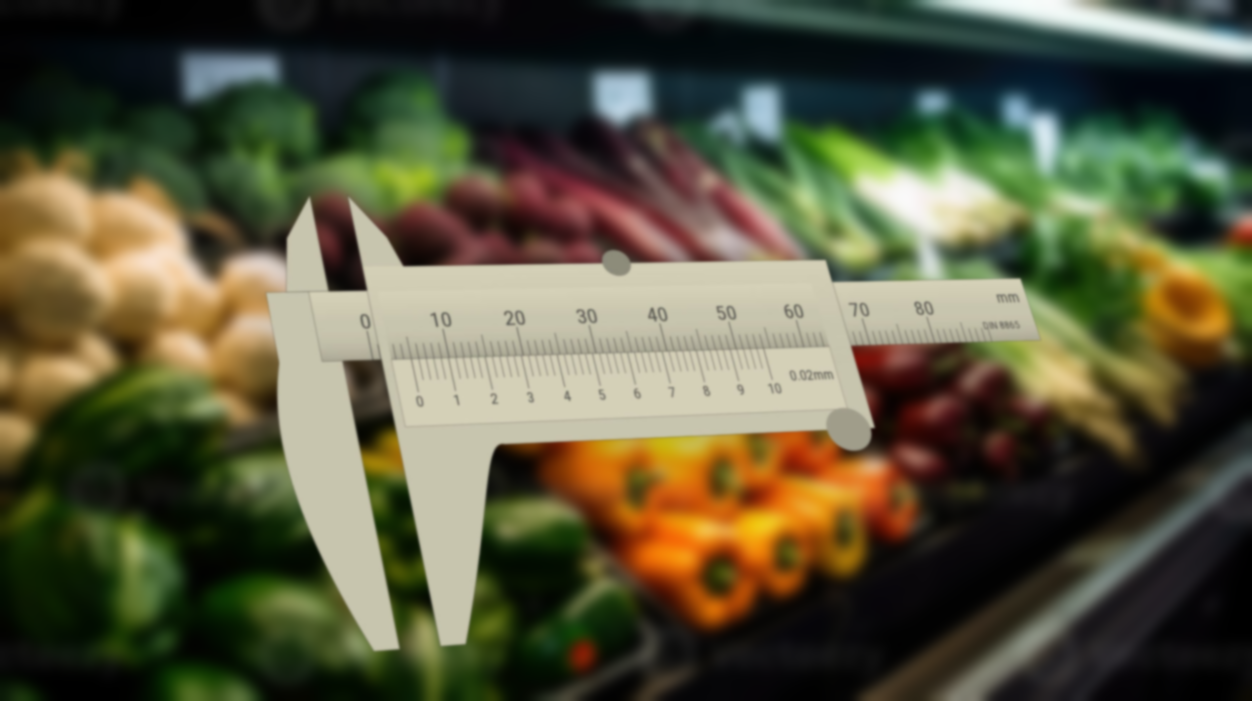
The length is value=5.0 unit=mm
